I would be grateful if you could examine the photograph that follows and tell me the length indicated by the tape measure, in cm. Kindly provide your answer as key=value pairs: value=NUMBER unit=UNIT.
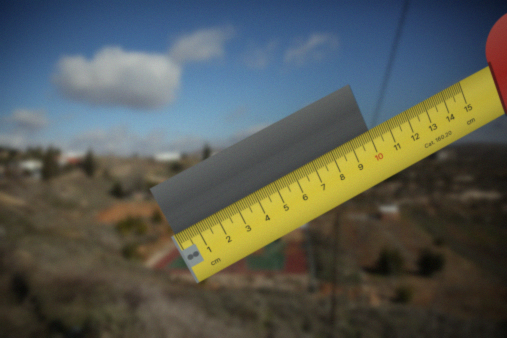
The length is value=10 unit=cm
